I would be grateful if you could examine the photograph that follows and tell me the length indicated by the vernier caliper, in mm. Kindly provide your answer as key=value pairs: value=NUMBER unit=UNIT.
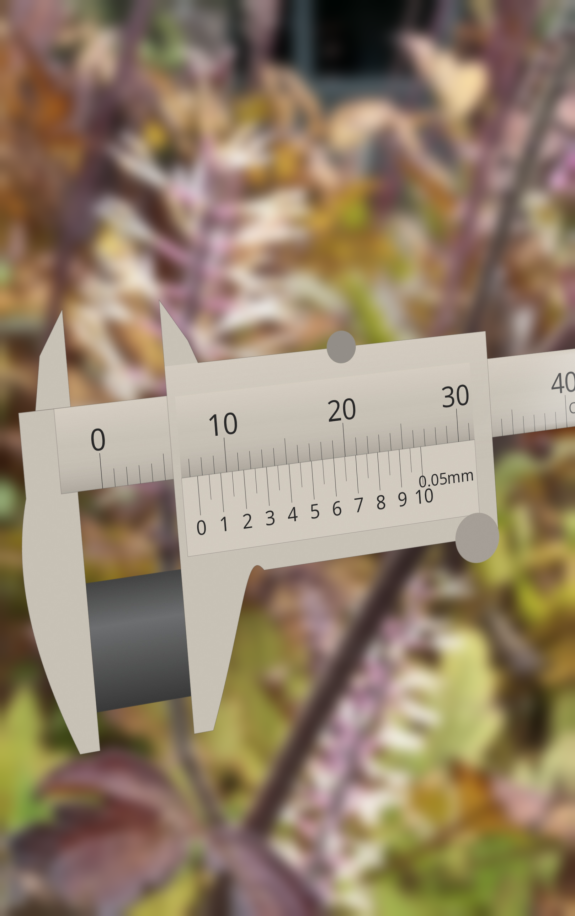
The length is value=7.6 unit=mm
